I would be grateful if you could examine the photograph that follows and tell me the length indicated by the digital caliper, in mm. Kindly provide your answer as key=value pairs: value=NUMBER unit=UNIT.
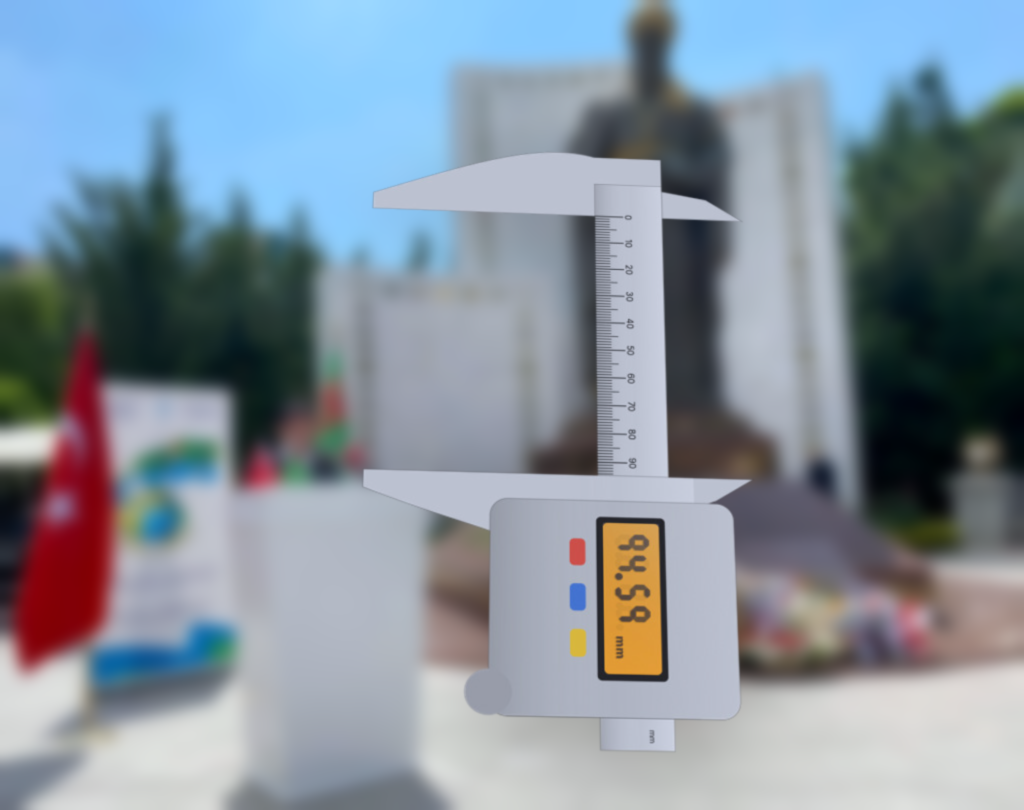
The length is value=94.59 unit=mm
